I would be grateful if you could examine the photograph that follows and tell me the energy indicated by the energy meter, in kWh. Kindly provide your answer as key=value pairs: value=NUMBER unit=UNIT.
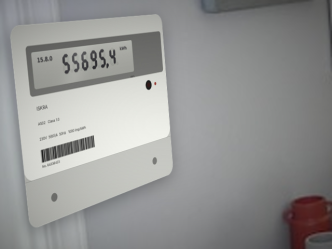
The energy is value=55695.4 unit=kWh
